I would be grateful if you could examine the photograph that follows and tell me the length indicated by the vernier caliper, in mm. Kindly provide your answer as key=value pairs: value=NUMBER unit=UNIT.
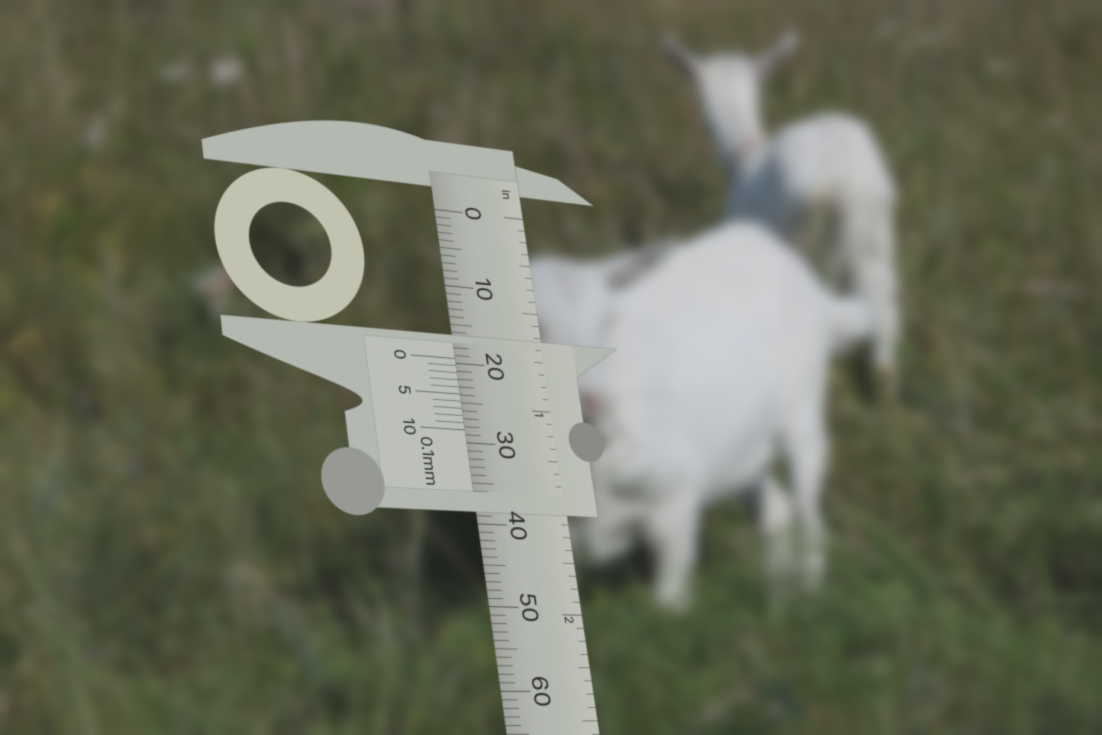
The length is value=19.4 unit=mm
